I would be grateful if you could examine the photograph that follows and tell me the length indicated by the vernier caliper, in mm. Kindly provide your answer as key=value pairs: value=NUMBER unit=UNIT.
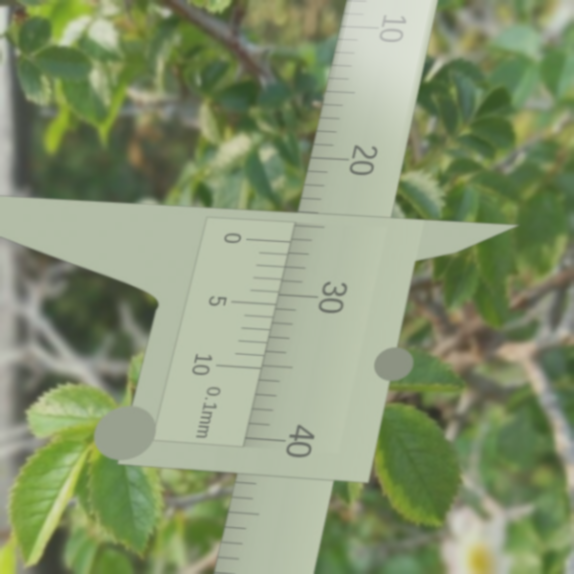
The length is value=26.2 unit=mm
